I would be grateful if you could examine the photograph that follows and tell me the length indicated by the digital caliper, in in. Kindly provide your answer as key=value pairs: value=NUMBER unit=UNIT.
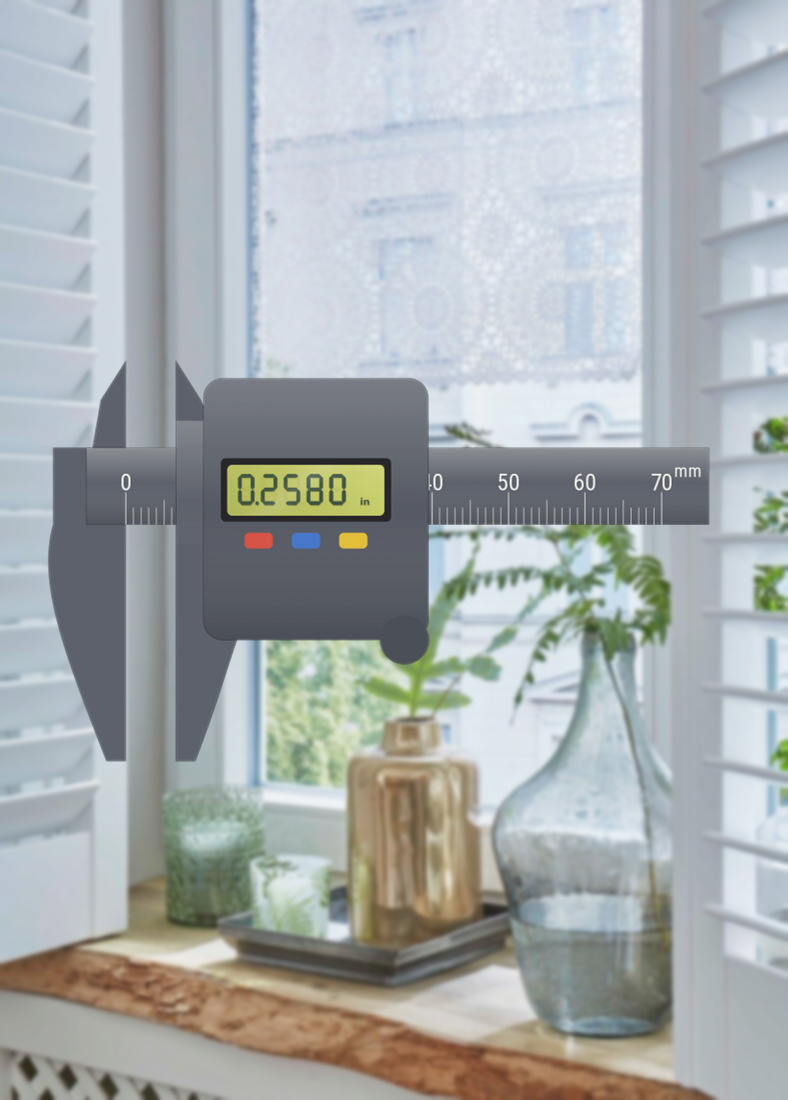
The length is value=0.2580 unit=in
